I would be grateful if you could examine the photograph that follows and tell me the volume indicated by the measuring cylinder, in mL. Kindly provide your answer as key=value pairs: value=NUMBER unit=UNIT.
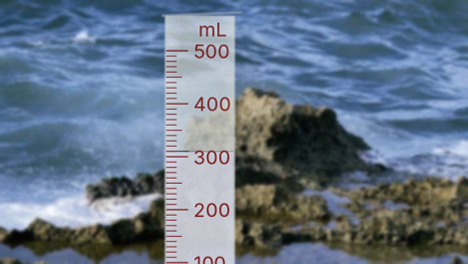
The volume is value=310 unit=mL
